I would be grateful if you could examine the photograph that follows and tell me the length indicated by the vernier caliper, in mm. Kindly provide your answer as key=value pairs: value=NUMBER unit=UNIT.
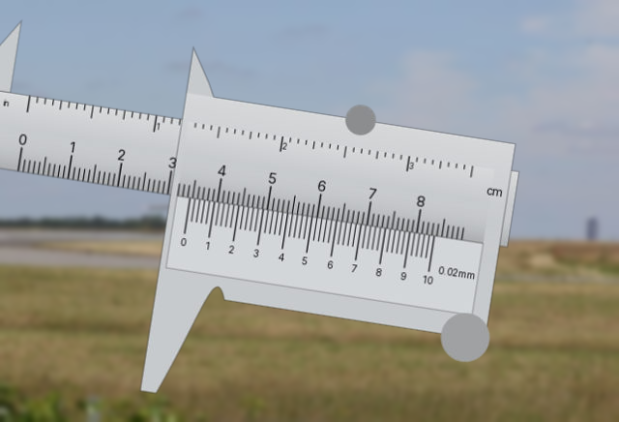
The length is value=34.5 unit=mm
